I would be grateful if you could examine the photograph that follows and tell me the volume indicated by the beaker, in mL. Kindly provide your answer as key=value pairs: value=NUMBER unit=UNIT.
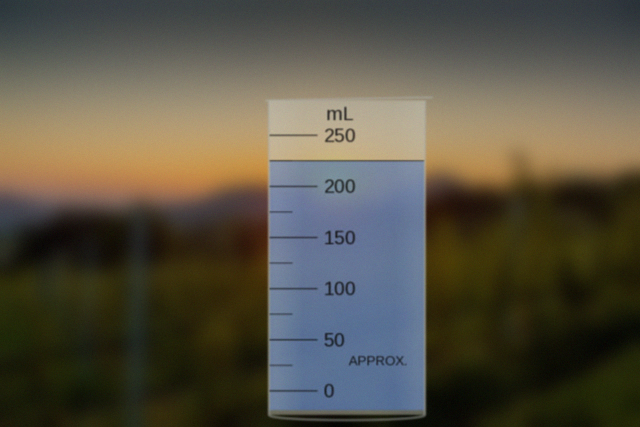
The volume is value=225 unit=mL
